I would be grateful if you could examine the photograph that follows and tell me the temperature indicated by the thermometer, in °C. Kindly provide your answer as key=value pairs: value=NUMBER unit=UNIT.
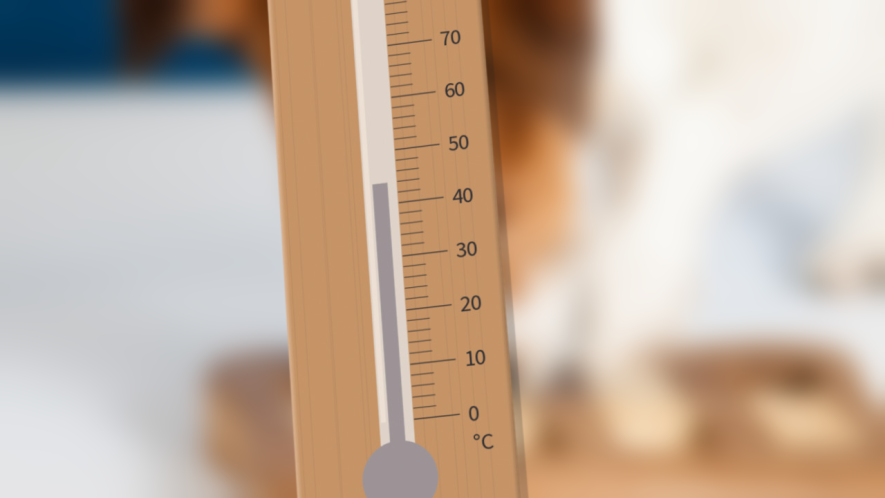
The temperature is value=44 unit=°C
